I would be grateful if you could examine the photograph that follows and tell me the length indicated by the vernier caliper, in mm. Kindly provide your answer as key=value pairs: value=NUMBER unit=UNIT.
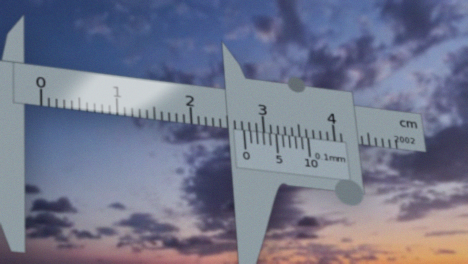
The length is value=27.2 unit=mm
